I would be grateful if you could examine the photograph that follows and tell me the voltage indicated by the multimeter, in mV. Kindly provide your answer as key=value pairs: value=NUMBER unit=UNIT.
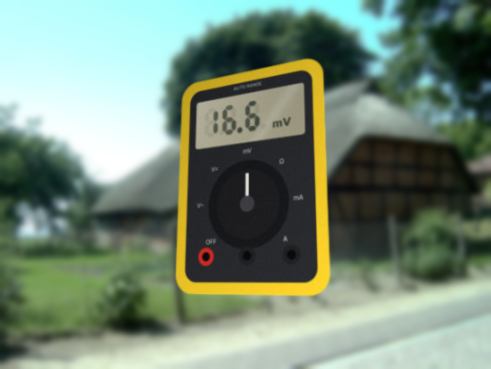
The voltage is value=16.6 unit=mV
